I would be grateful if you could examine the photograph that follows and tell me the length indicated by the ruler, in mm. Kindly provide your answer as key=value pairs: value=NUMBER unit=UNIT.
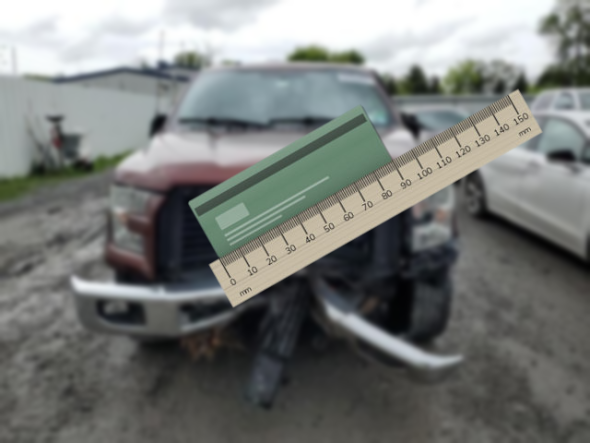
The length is value=90 unit=mm
